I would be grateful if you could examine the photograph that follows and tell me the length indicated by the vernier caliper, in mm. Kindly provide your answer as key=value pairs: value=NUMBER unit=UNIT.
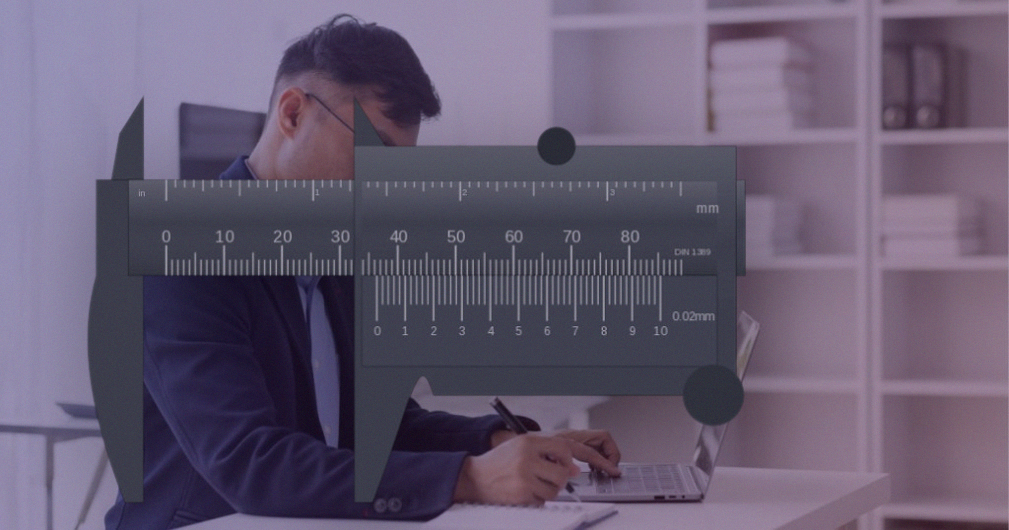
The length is value=36.4 unit=mm
